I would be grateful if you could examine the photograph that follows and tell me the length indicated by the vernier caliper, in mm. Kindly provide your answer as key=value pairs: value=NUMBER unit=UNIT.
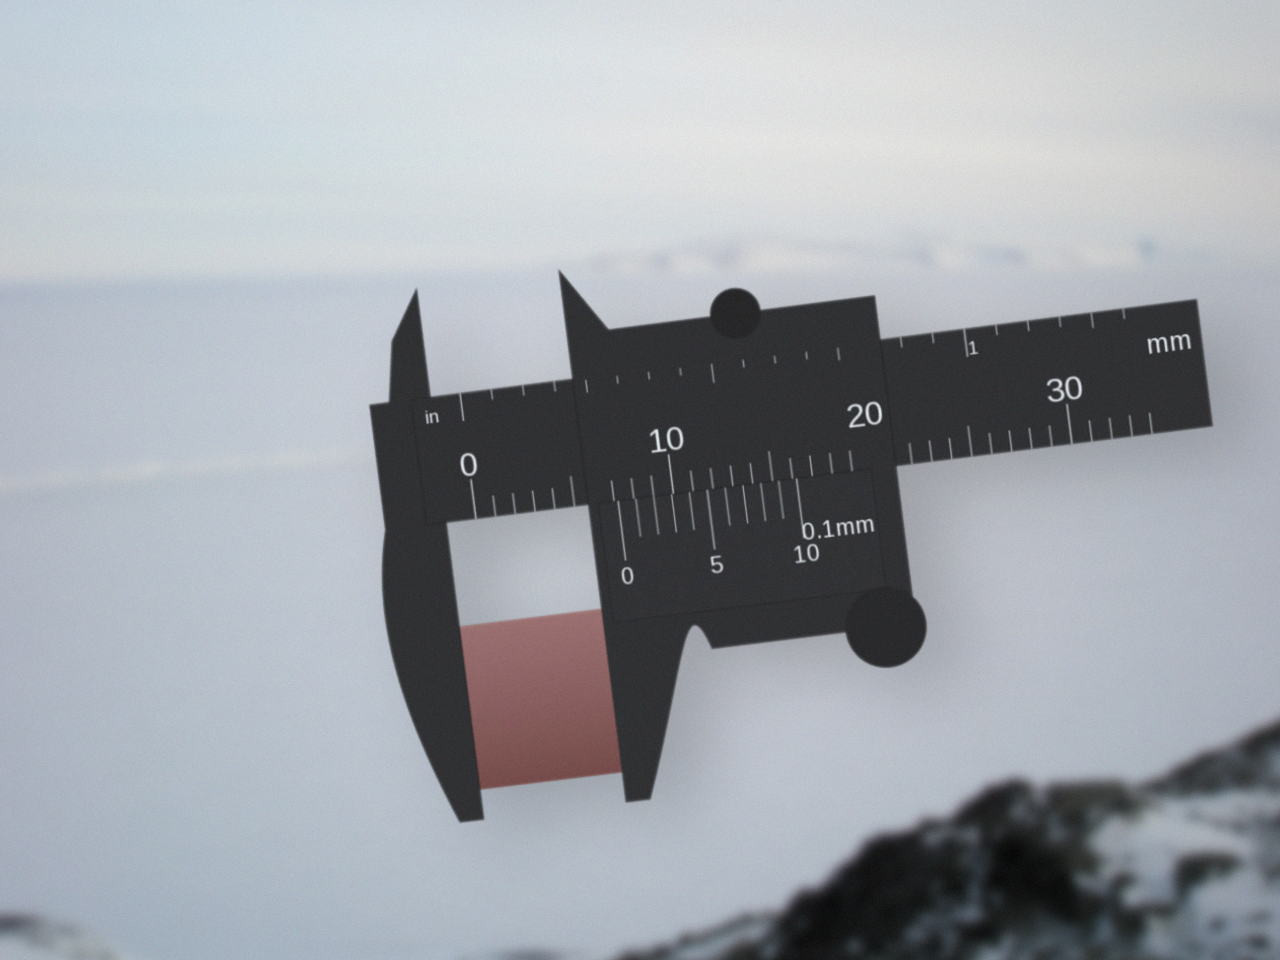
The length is value=7.2 unit=mm
